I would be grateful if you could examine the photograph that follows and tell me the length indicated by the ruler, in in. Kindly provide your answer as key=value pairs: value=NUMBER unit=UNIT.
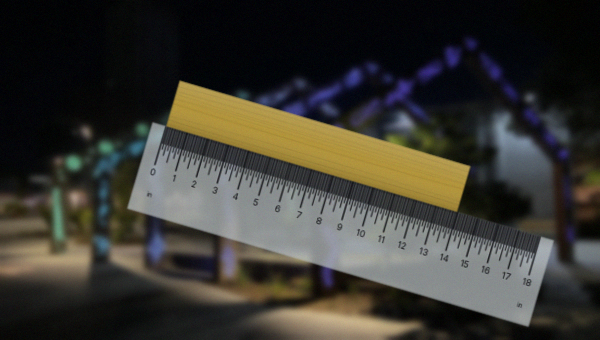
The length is value=14 unit=in
